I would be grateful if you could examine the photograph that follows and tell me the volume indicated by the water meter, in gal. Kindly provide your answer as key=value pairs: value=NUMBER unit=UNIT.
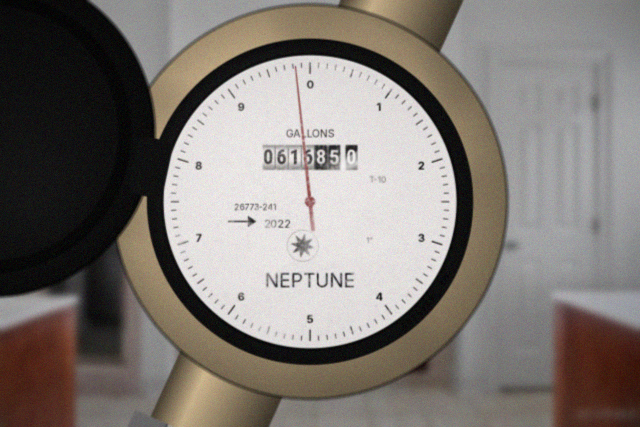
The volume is value=616849.8 unit=gal
